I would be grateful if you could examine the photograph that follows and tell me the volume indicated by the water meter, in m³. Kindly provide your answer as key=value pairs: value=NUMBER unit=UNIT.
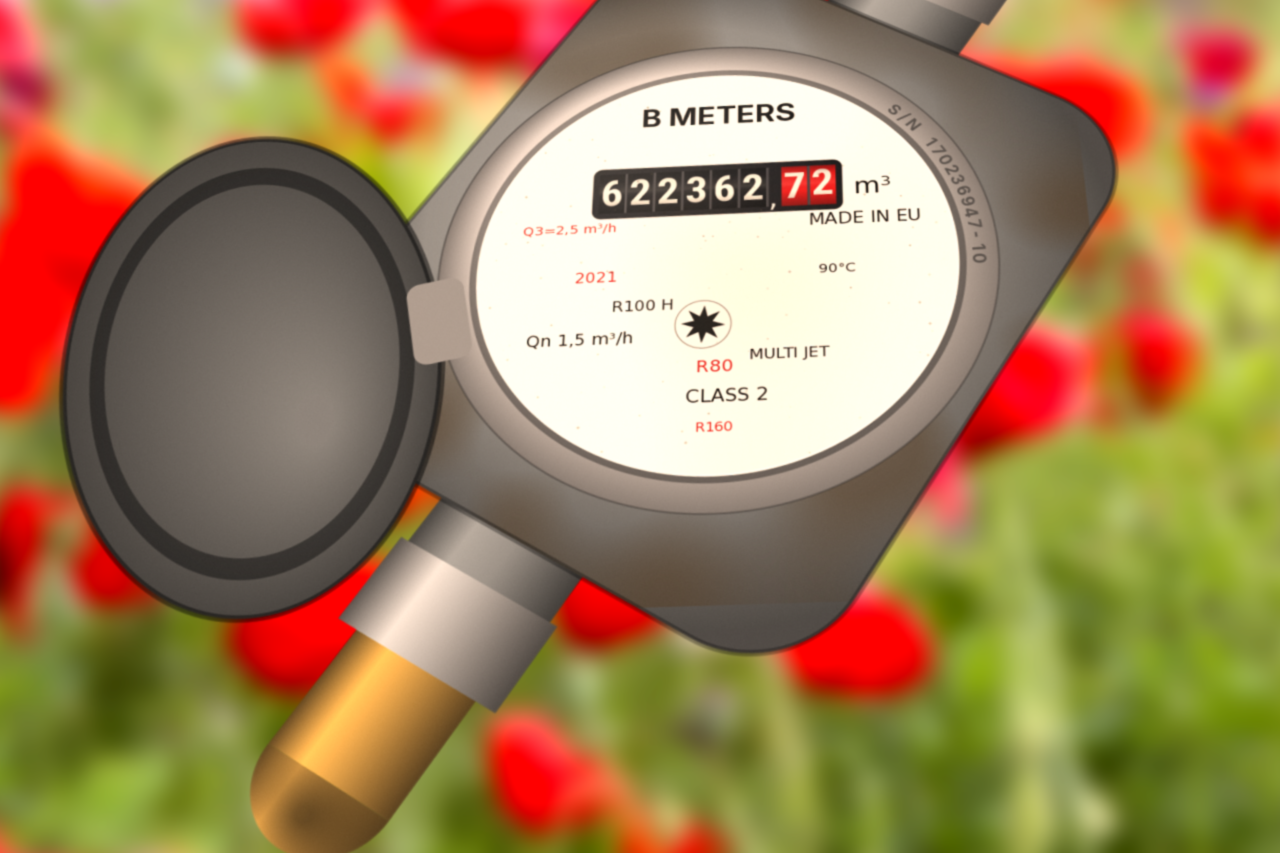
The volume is value=622362.72 unit=m³
